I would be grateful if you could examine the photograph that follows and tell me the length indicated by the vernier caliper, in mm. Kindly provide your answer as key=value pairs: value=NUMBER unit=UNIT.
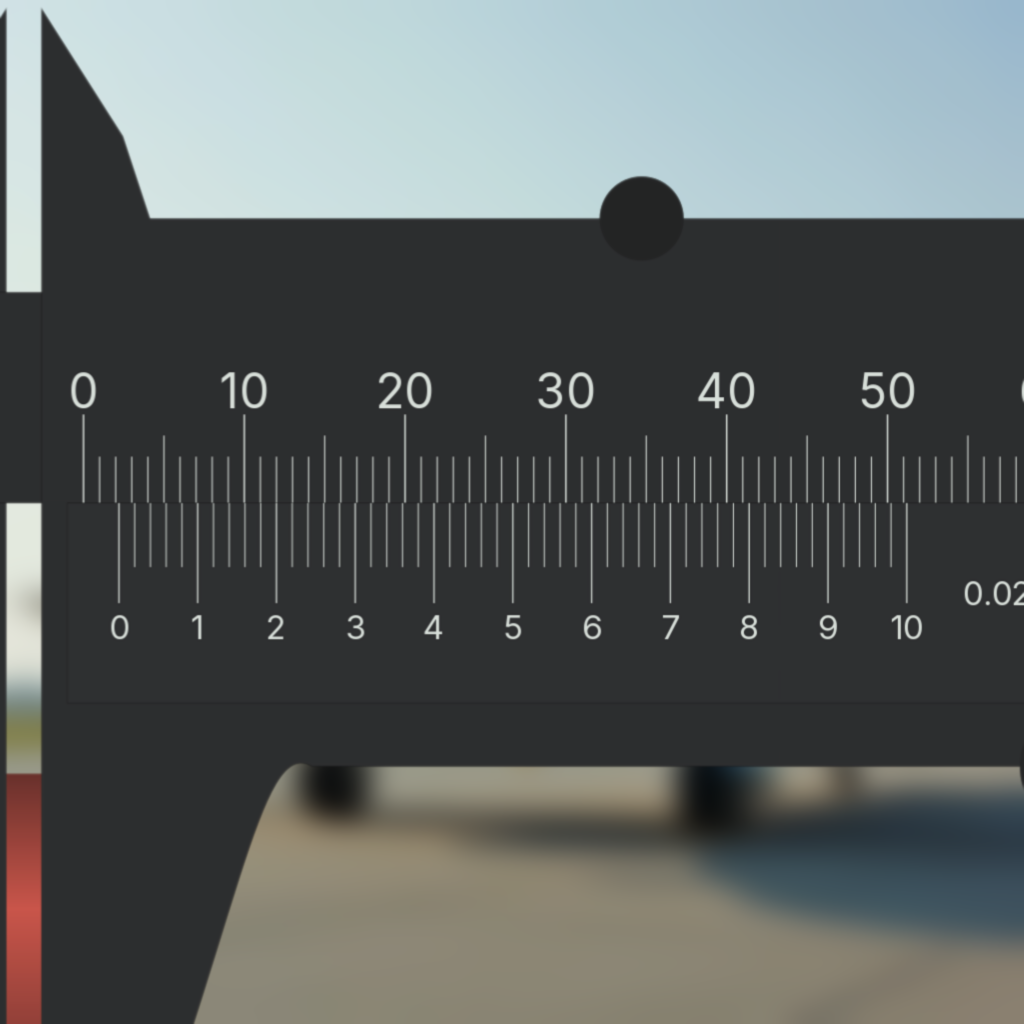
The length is value=2.2 unit=mm
